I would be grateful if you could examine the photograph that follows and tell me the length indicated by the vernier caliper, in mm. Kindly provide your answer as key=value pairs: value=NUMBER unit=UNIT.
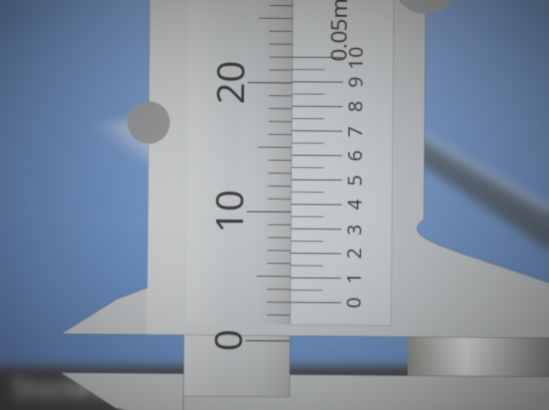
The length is value=3.0 unit=mm
